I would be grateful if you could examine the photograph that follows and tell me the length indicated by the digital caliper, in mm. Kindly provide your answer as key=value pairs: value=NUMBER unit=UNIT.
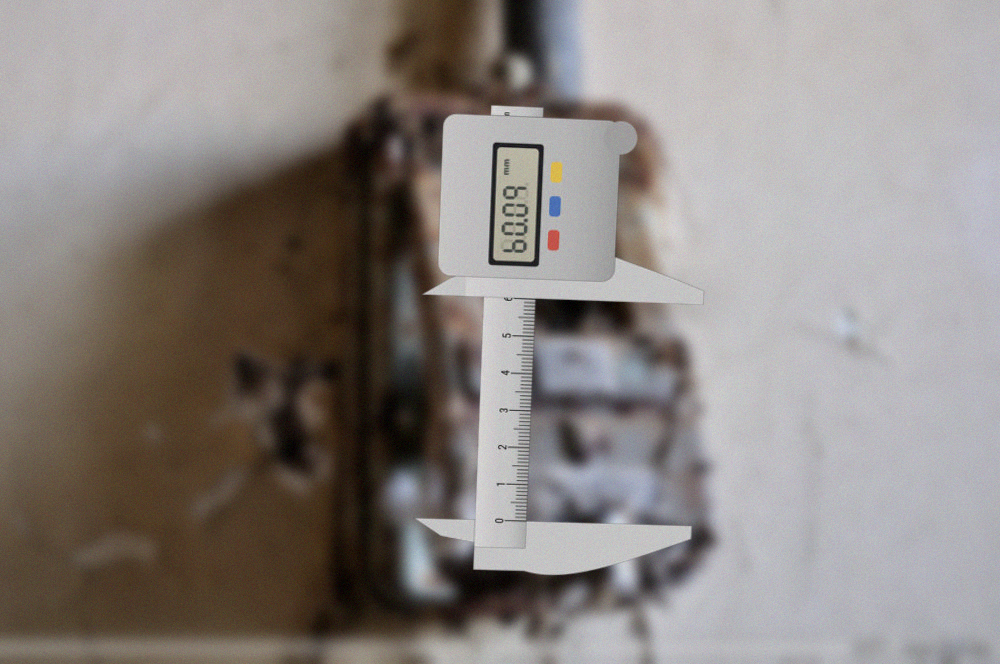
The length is value=60.09 unit=mm
